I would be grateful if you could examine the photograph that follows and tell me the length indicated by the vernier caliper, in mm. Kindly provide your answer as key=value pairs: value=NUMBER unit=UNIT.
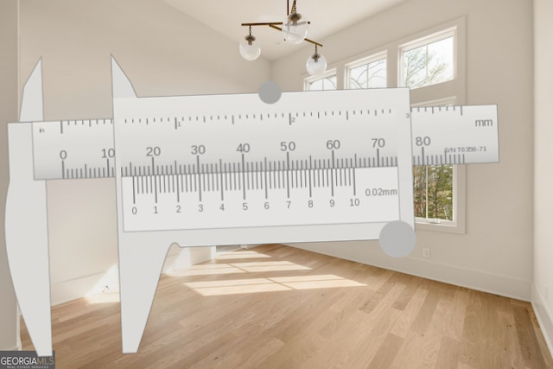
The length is value=15.5 unit=mm
